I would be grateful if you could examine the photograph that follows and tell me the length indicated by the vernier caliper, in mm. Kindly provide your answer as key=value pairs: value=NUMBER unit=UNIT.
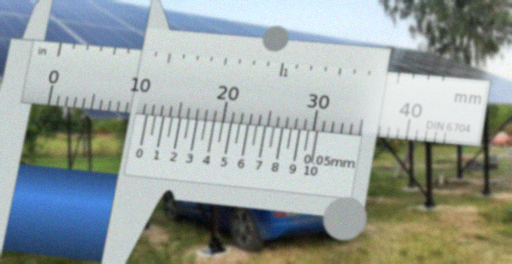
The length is value=11.4 unit=mm
